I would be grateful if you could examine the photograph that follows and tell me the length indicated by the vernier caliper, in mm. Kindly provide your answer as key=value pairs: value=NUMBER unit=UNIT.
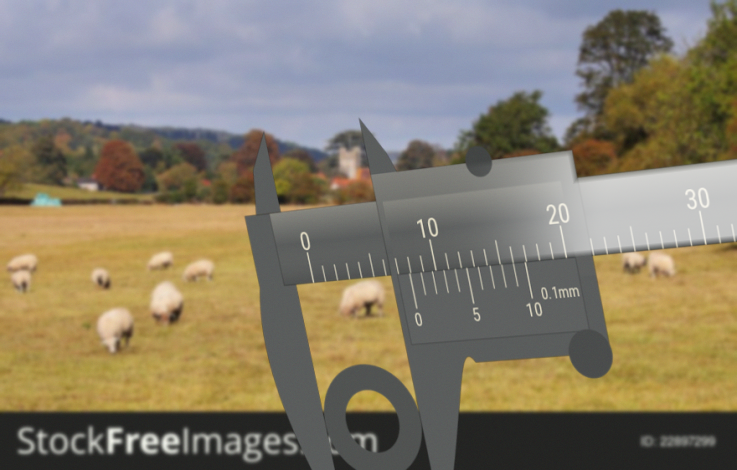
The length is value=7.9 unit=mm
